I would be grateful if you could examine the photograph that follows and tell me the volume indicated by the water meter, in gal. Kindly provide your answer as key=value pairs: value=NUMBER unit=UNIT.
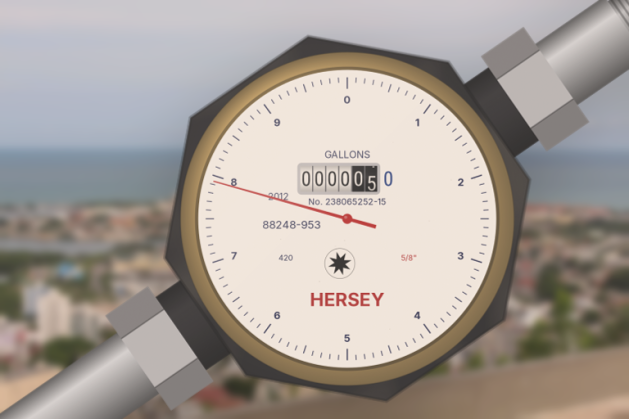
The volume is value=47.9 unit=gal
